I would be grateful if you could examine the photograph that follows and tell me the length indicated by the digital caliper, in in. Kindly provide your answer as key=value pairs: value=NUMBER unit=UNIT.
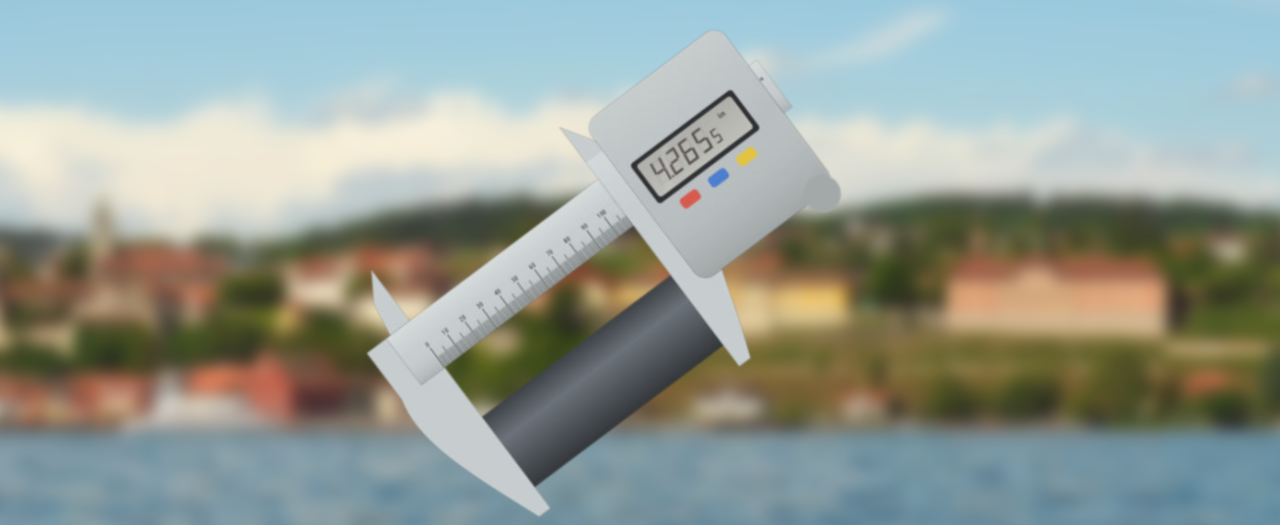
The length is value=4.2655 unit=in
